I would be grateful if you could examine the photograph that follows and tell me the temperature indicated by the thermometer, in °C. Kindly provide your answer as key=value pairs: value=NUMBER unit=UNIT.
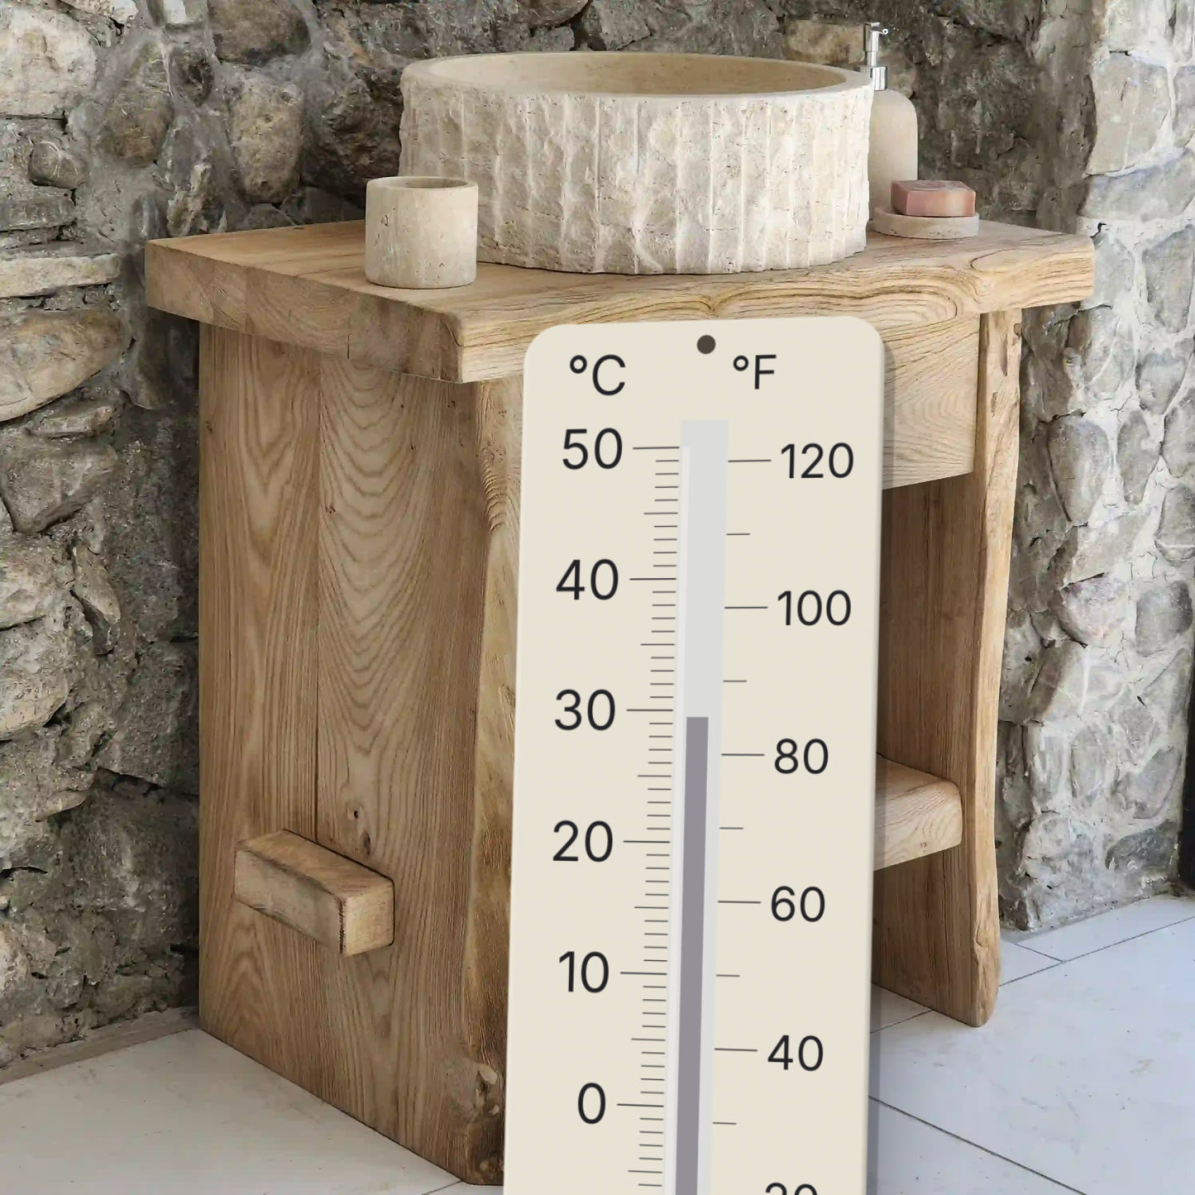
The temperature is value=29.5 unit=°C
